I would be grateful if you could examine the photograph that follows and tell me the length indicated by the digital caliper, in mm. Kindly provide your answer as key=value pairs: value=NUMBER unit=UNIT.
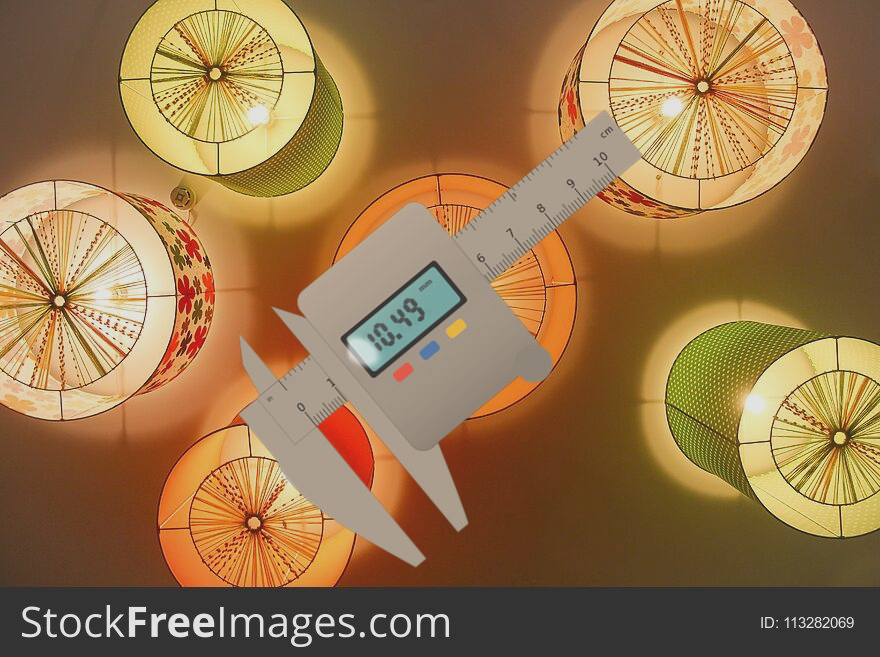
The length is value=10.49 unit=mm
